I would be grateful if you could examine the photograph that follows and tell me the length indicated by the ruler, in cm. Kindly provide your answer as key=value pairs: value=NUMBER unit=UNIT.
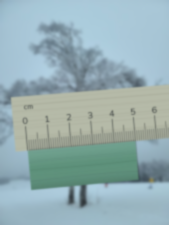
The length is value=5 unit=cm
